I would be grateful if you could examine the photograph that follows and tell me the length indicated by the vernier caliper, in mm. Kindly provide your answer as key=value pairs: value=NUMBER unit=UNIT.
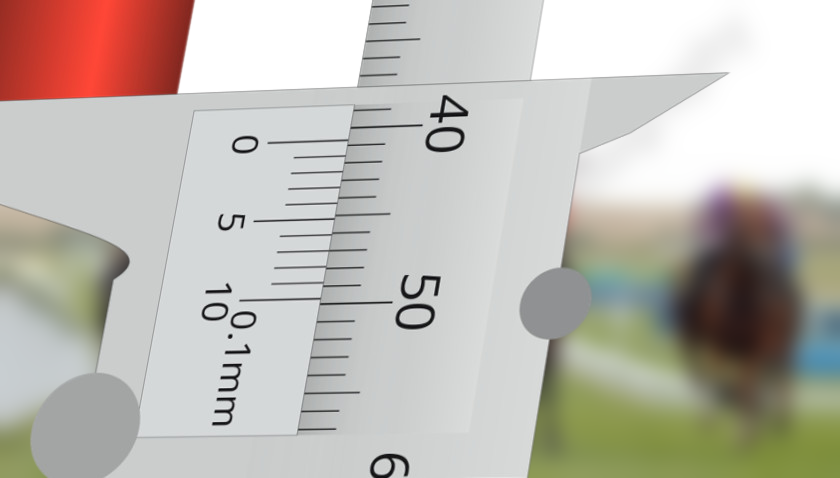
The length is value=40.7 unit=mm
